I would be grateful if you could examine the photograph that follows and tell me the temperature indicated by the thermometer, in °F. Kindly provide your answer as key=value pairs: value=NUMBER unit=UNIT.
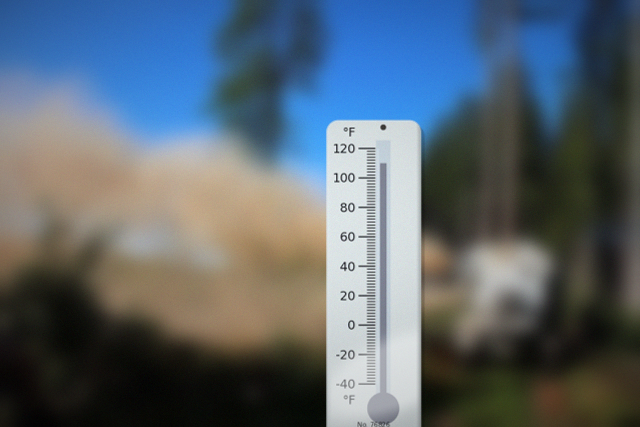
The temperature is value=110 unit=°F
